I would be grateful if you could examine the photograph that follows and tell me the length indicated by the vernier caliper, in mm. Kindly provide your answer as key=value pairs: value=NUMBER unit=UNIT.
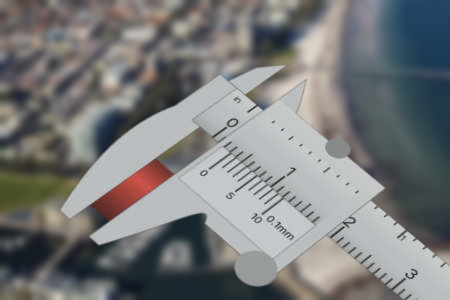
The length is value=3.2 unit=mm
